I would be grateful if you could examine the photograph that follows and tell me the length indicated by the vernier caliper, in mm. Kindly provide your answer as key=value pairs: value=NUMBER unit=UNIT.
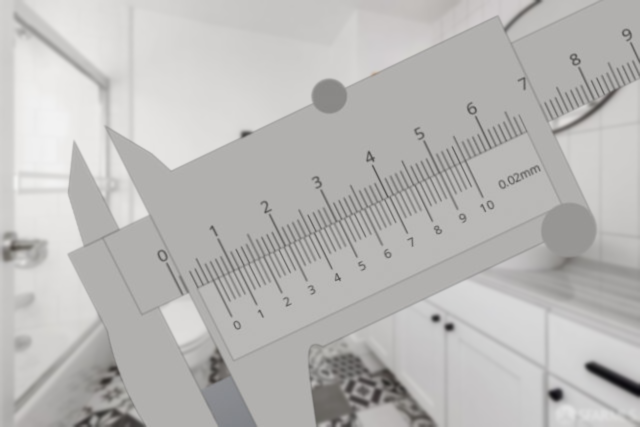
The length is value=6.0 unit=mm
